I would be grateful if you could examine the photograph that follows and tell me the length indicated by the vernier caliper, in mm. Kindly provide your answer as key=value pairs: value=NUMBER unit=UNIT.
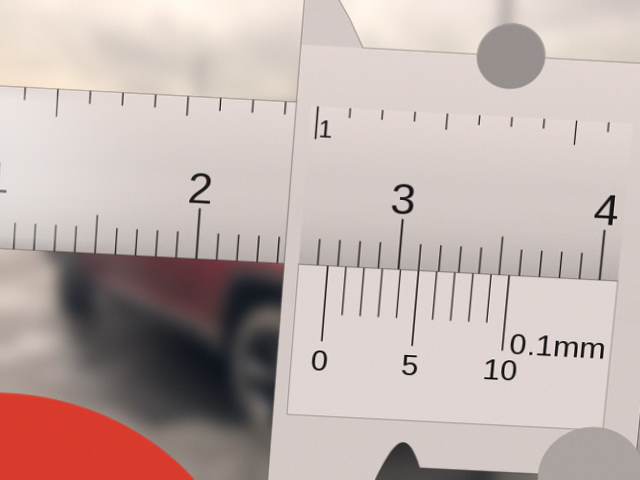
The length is value=26.5 unit=mm
